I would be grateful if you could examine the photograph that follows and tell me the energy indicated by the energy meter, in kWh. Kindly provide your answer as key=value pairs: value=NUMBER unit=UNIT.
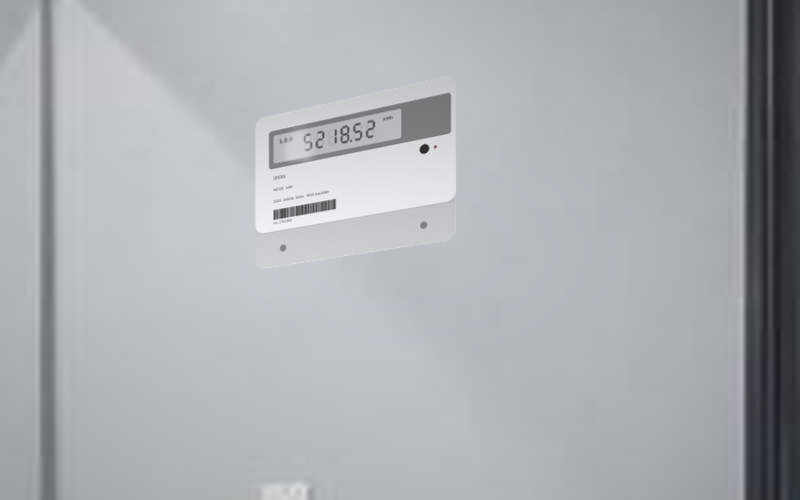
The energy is value=5218.52 unit=kWh
